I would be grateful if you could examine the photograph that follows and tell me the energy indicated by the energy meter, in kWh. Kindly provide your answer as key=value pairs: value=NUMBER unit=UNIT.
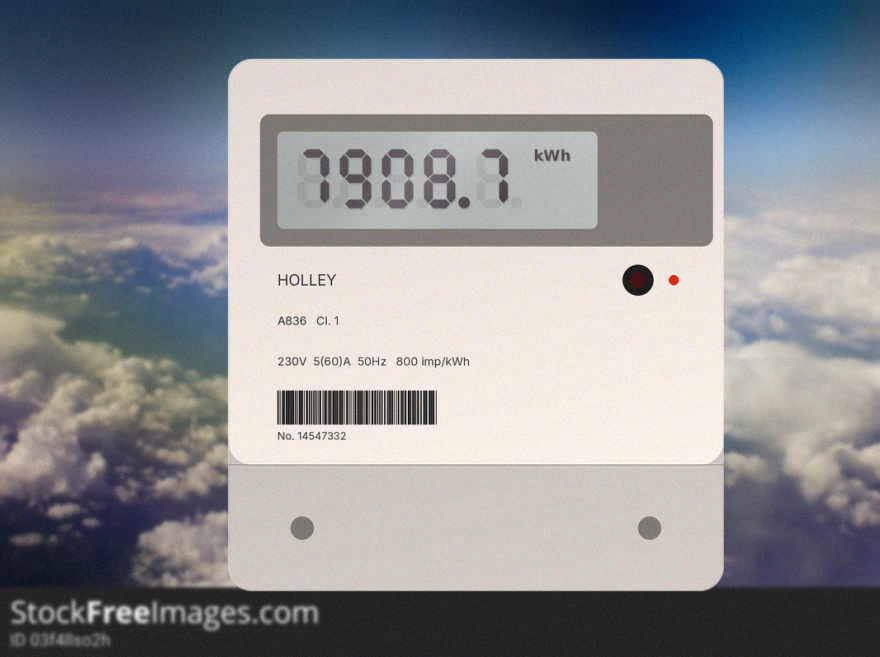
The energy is value=7908.7 unit=kWh
